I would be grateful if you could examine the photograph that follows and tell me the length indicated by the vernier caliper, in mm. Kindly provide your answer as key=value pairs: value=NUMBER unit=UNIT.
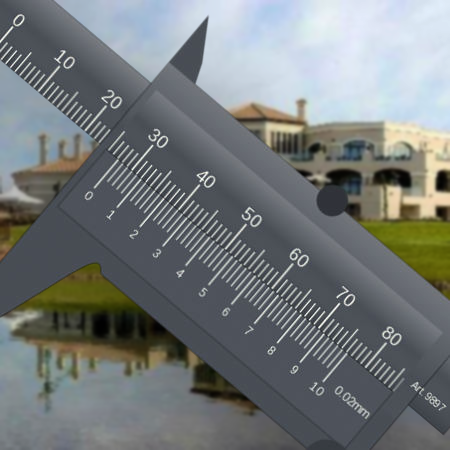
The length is value=27.2 unit=mm
